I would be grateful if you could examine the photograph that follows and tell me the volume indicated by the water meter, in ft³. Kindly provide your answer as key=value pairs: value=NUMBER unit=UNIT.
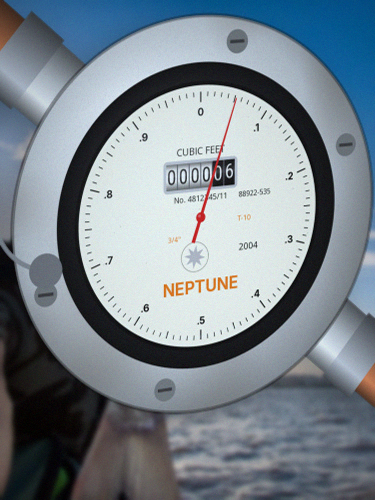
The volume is value=6.05 unit=ft³
